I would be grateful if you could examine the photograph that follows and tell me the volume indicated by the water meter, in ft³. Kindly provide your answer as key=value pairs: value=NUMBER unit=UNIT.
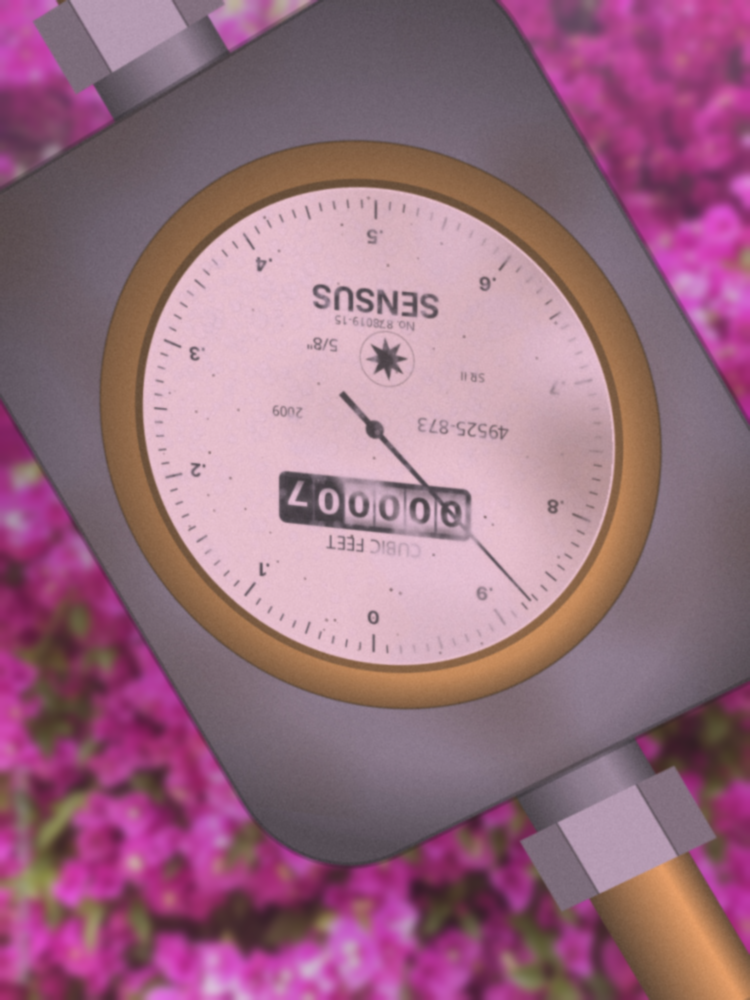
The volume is value=6.87 unit=ft³
